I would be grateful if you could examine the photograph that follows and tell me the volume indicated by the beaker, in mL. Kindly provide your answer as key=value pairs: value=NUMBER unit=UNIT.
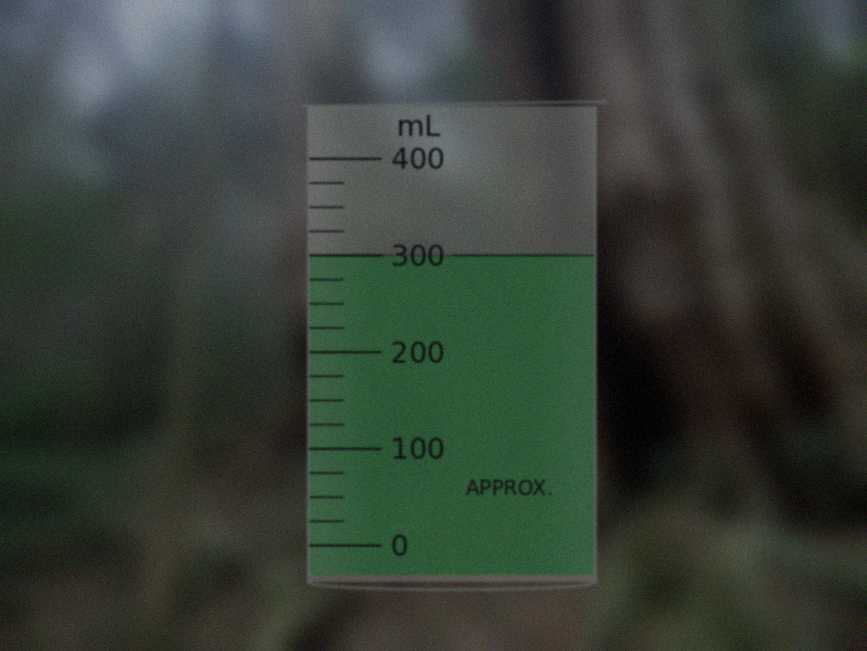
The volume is value=300 unit=mL
